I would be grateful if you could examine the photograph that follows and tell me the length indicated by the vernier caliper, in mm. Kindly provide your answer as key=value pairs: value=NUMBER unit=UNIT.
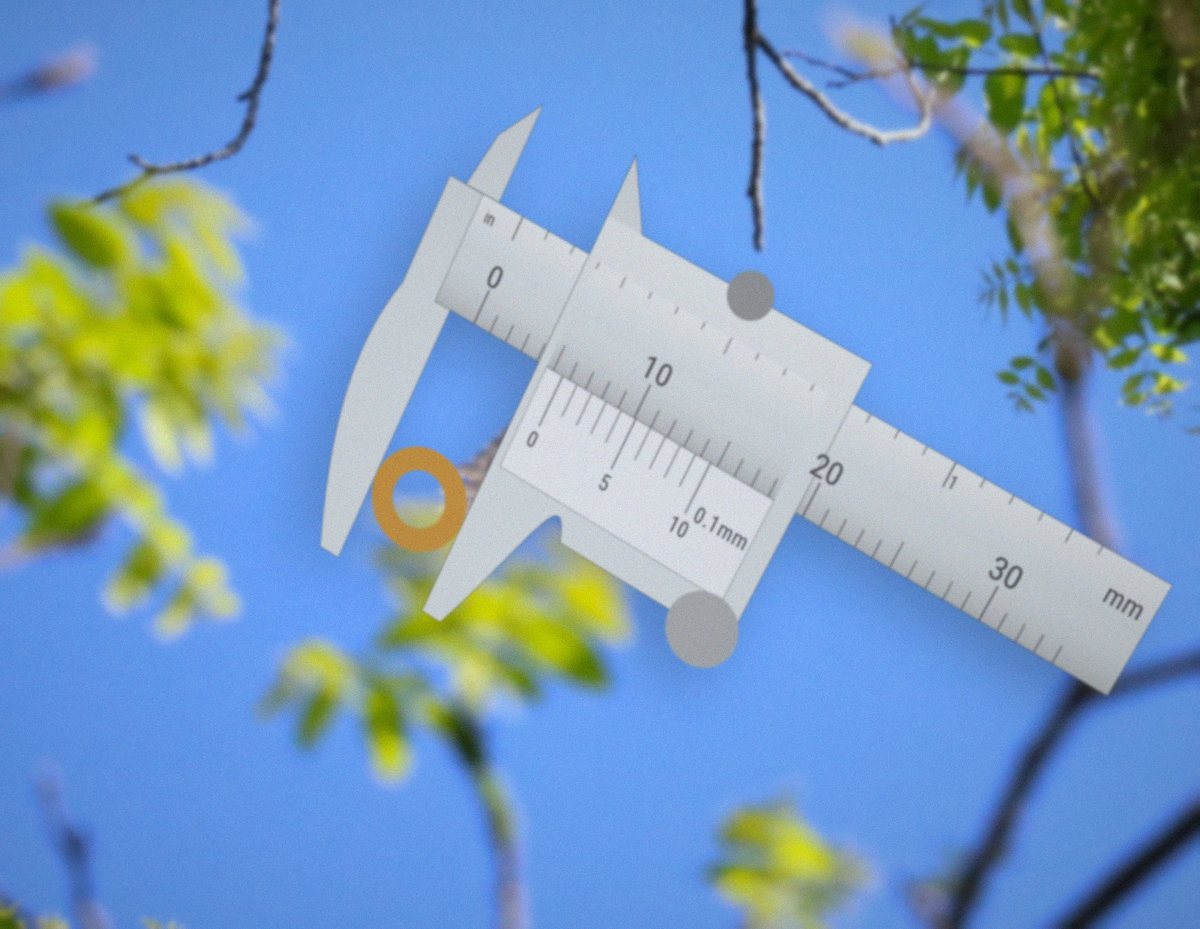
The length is value=5.6 unit=mm
